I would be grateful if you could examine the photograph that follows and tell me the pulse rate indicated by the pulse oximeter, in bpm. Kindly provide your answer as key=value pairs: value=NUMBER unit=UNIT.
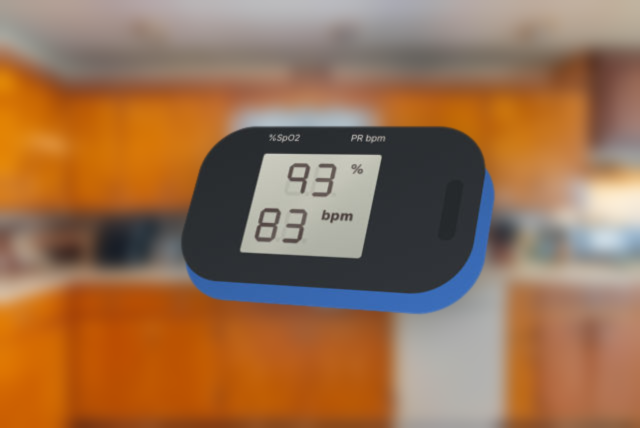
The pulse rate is value=83 unit=bpm
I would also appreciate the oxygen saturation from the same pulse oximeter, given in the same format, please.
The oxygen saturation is value=93 unit=%
